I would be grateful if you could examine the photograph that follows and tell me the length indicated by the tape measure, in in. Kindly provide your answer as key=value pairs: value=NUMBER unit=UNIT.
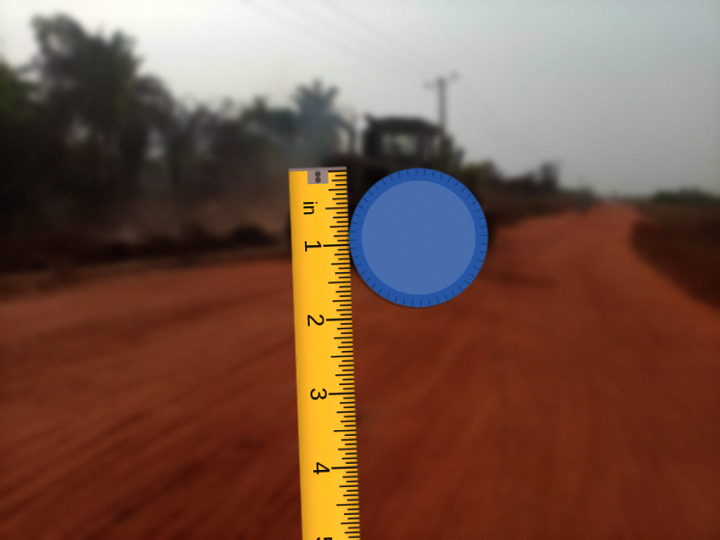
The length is value=1.875 unit=in
